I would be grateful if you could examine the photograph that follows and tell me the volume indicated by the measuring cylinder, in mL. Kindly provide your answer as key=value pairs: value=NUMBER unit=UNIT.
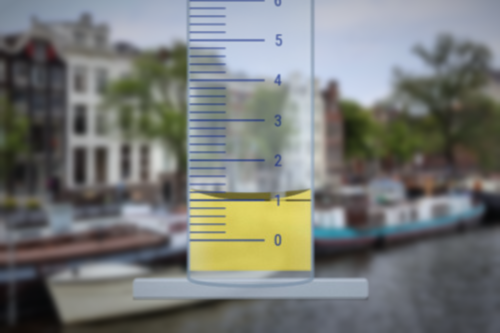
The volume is value=1 unit=mL
